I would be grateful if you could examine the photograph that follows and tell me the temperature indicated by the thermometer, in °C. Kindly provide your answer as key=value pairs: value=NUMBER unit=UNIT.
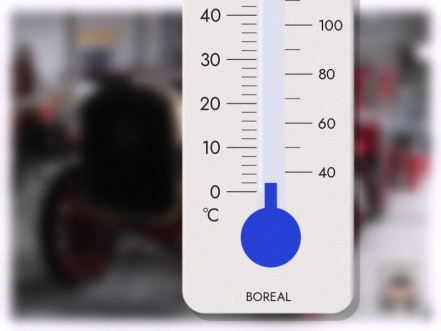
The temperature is value=2 unit=°C
